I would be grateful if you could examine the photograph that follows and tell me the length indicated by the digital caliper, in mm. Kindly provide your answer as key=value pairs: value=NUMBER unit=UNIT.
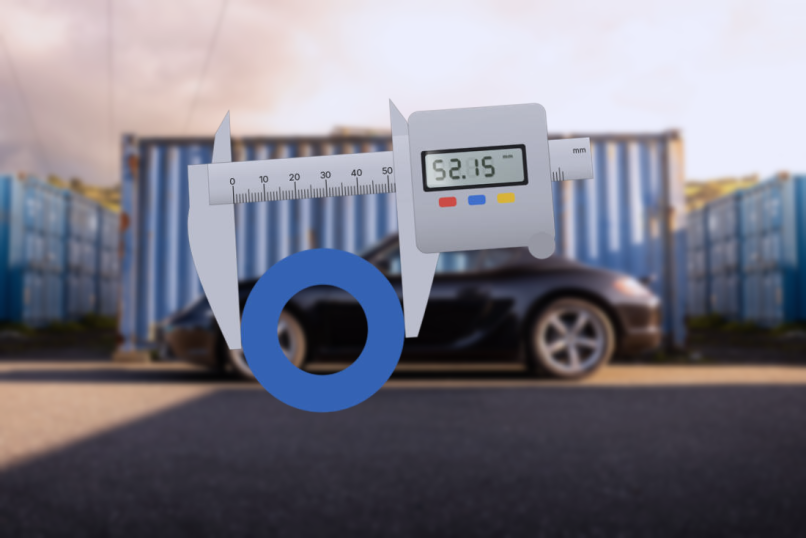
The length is value=52.15 unit=mm
